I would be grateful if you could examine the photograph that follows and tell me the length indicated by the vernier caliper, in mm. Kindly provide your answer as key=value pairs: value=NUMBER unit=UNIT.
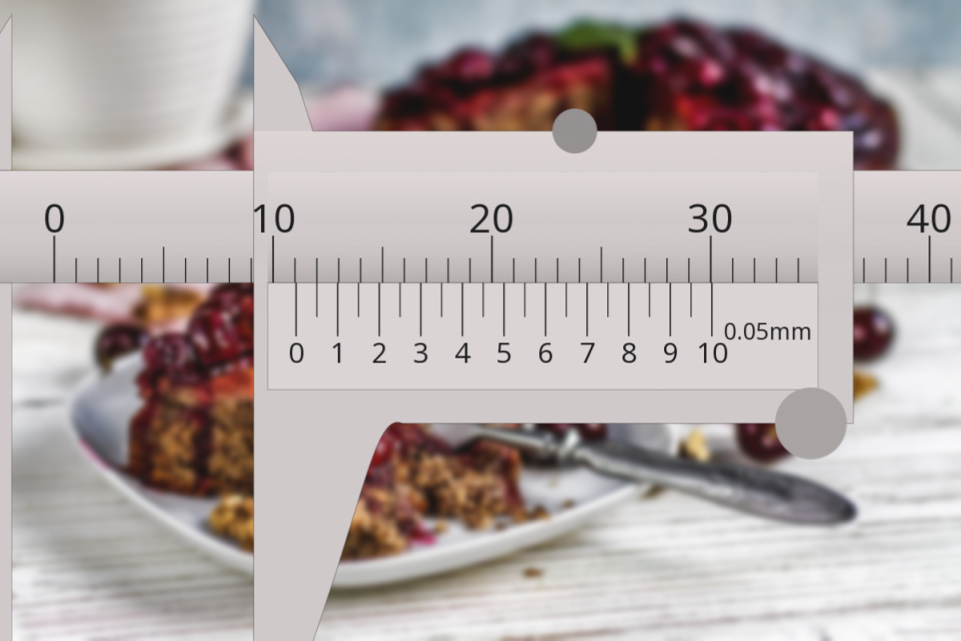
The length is value=11.05 unit=mm
